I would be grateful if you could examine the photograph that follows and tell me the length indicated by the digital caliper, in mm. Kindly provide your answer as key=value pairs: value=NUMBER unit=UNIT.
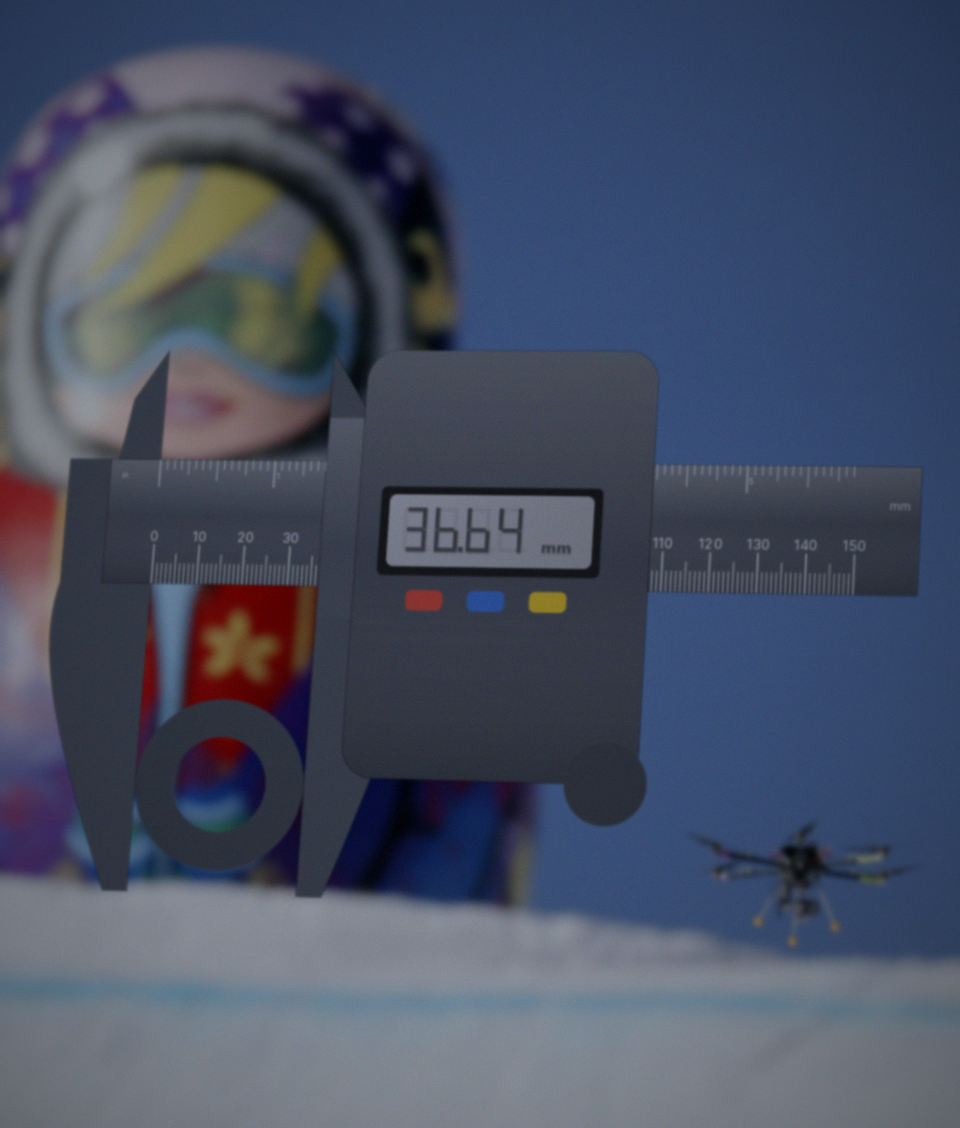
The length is value=36.64 unit=mm
